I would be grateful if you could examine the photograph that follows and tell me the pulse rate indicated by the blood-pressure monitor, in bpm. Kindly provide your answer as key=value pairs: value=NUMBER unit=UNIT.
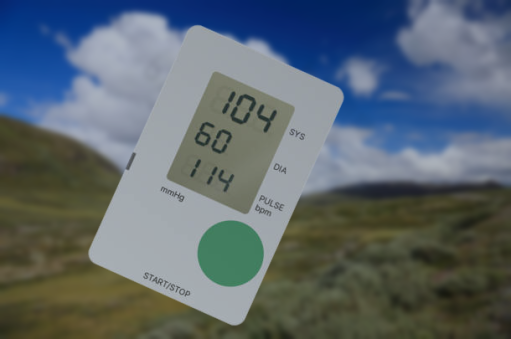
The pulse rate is value=114 unit=bpm
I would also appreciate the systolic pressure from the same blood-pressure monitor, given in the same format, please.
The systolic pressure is value=104 unit=mmHg
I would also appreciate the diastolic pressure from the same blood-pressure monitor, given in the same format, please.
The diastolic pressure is value=60 unit=mmHg
